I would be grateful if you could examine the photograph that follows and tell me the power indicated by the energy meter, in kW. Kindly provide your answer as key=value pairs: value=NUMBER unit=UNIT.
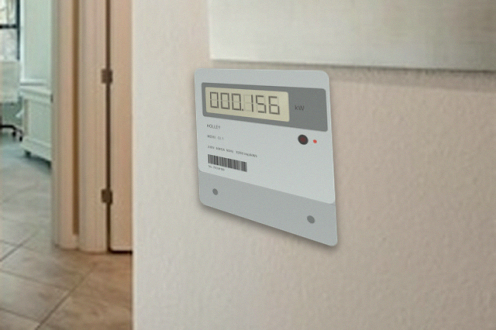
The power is value=0.156 unit=kW
